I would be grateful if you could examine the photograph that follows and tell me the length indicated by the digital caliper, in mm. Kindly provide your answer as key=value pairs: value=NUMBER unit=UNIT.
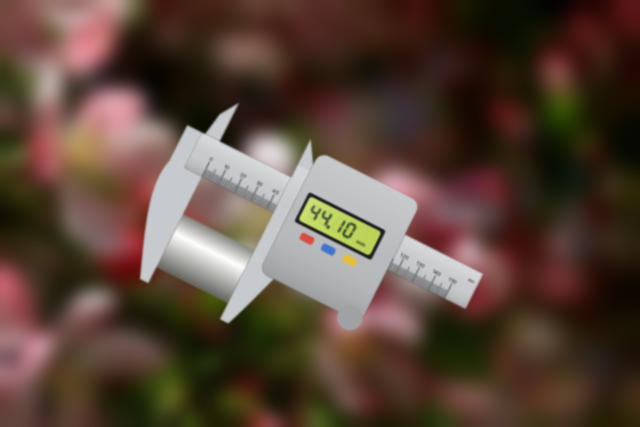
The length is value=44.10 unit=mm
